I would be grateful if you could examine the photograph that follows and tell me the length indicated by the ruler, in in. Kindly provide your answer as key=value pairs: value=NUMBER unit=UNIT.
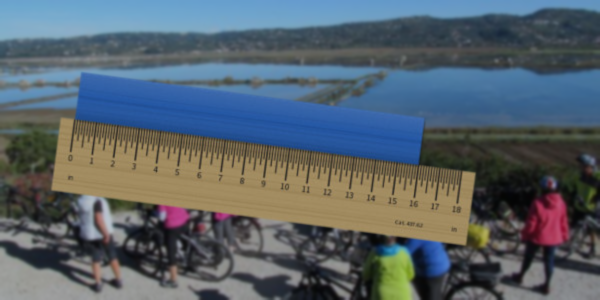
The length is value=16 unit=in
